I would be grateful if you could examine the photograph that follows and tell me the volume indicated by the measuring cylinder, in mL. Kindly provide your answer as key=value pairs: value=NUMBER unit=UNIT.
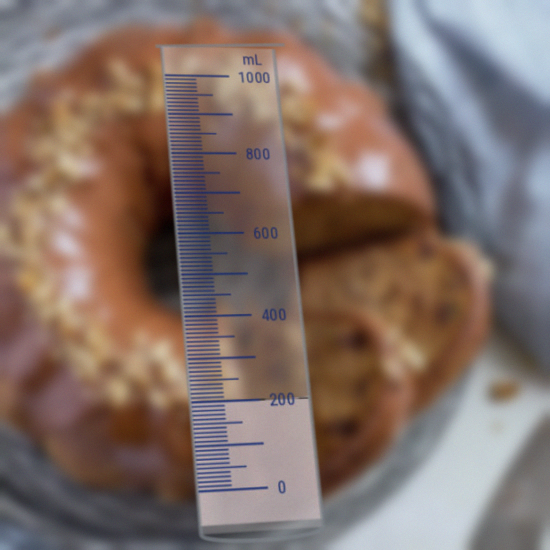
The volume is value=200 unit=mL
